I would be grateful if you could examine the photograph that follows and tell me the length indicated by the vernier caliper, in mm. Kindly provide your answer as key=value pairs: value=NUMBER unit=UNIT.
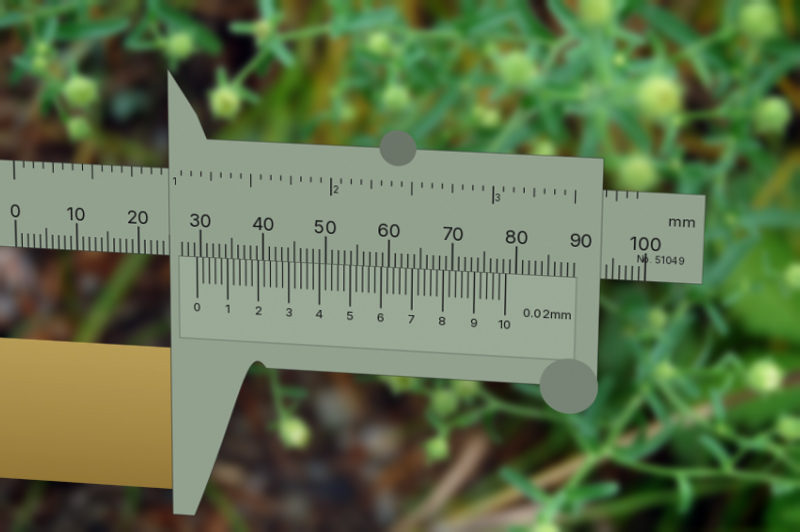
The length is value=29.4 unit=mm
